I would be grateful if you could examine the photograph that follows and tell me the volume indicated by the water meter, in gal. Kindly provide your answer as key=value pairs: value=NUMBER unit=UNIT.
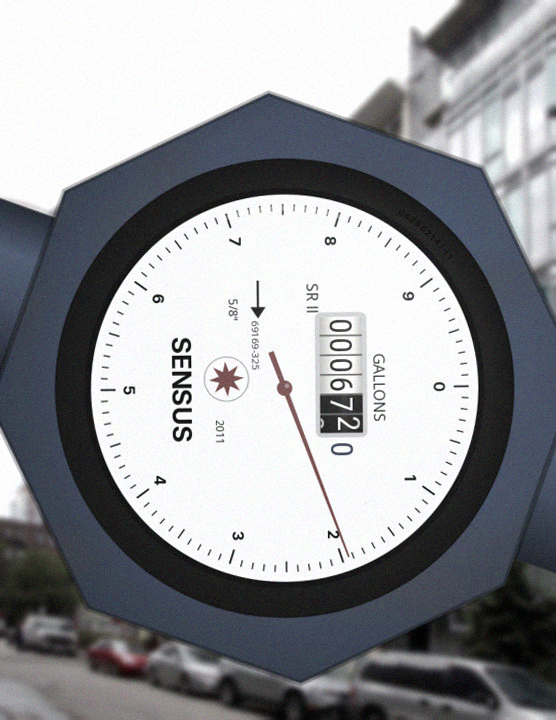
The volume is value=6721.9 unit=gal
